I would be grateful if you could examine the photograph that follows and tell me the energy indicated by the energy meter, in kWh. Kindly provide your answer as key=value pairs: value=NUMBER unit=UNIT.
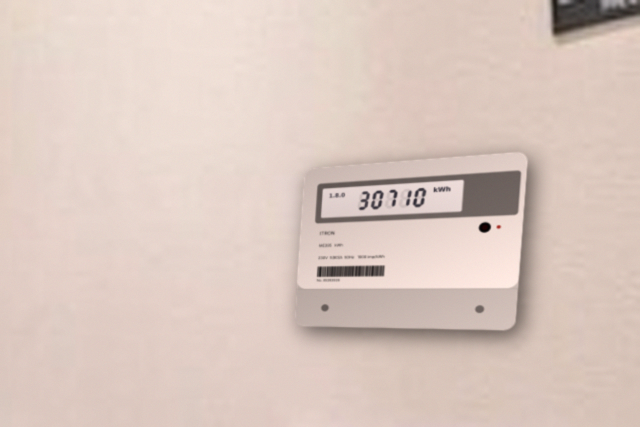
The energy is value=30710 unit=kWh
